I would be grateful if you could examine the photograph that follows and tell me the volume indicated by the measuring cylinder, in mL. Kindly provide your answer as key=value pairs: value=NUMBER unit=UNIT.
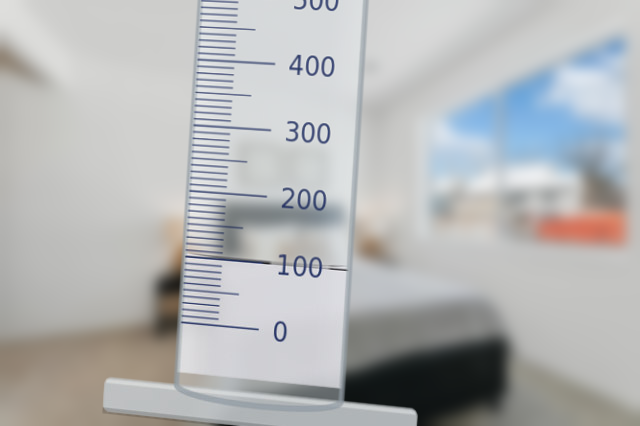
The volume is value=100 unit=mL
